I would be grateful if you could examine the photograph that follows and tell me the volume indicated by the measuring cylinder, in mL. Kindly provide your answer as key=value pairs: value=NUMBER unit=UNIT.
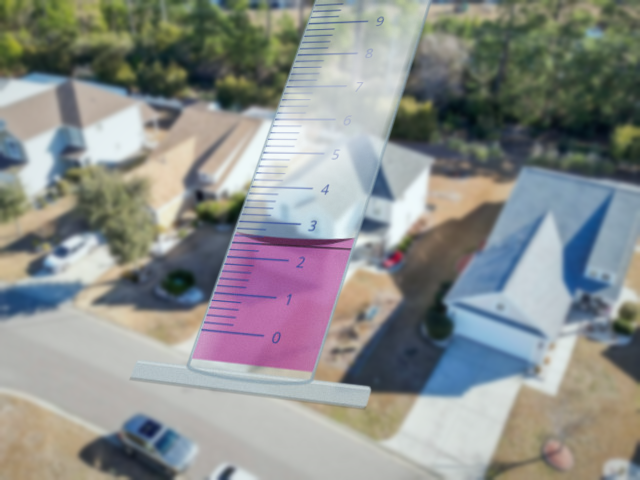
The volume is value=2.4 unit=mL
